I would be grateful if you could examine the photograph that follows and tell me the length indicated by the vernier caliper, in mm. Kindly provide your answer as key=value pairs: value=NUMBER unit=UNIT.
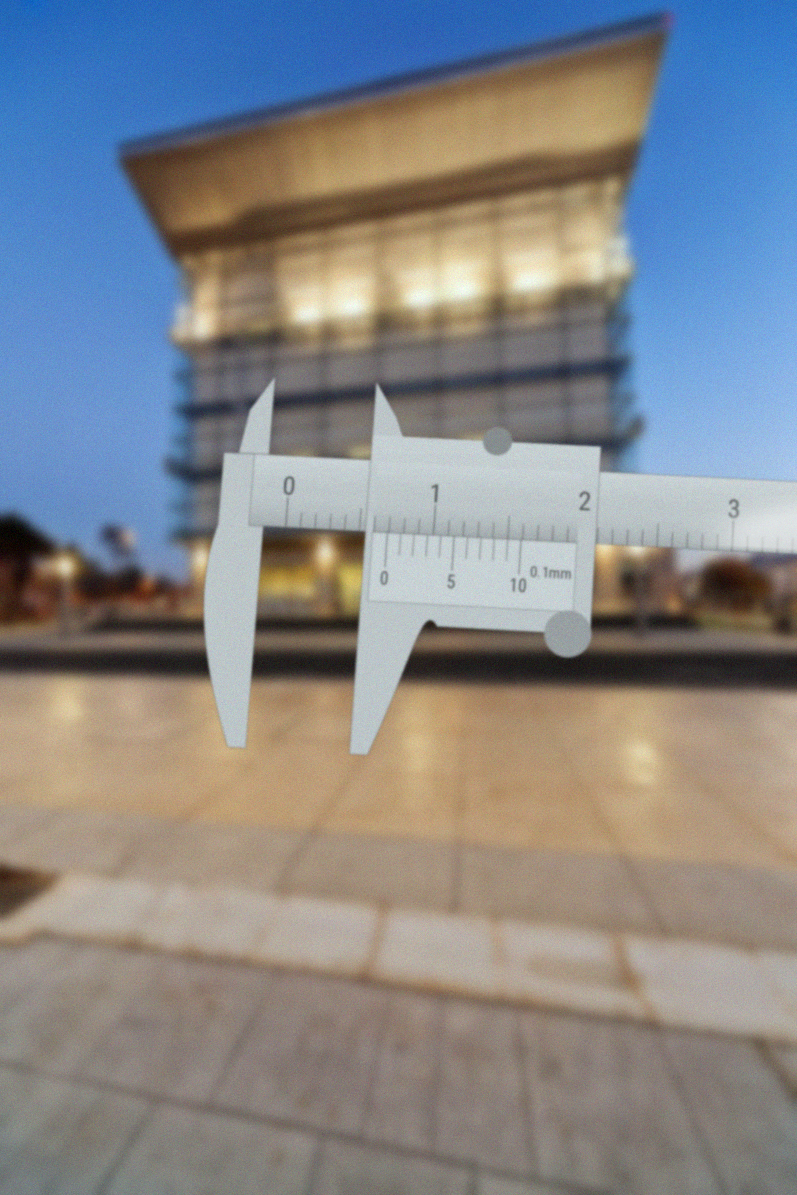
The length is value=6.9 unit=mm
